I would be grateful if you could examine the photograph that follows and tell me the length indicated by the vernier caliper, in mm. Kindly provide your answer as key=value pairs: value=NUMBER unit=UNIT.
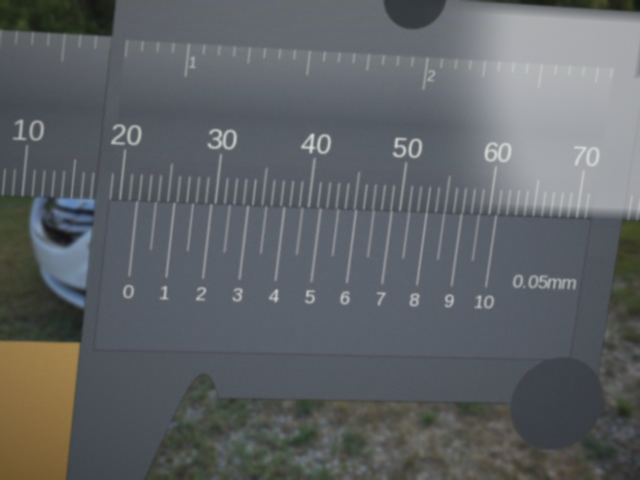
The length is value=21.8 unit=mm
